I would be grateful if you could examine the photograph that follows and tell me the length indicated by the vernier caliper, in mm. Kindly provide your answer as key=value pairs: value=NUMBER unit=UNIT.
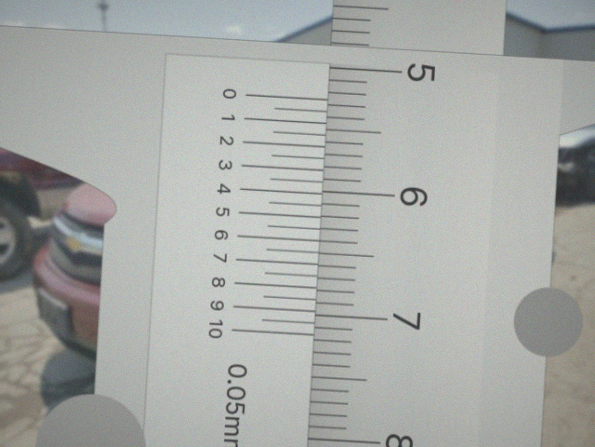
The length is value=52.6 unit=mm
